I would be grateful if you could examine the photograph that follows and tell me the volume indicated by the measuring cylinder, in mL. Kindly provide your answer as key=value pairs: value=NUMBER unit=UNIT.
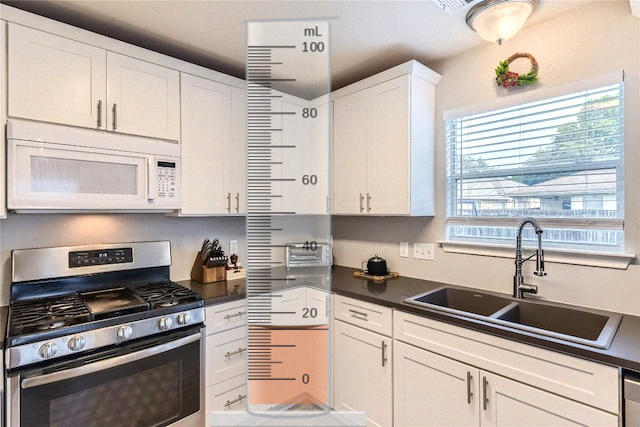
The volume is value=15 unit=mL
